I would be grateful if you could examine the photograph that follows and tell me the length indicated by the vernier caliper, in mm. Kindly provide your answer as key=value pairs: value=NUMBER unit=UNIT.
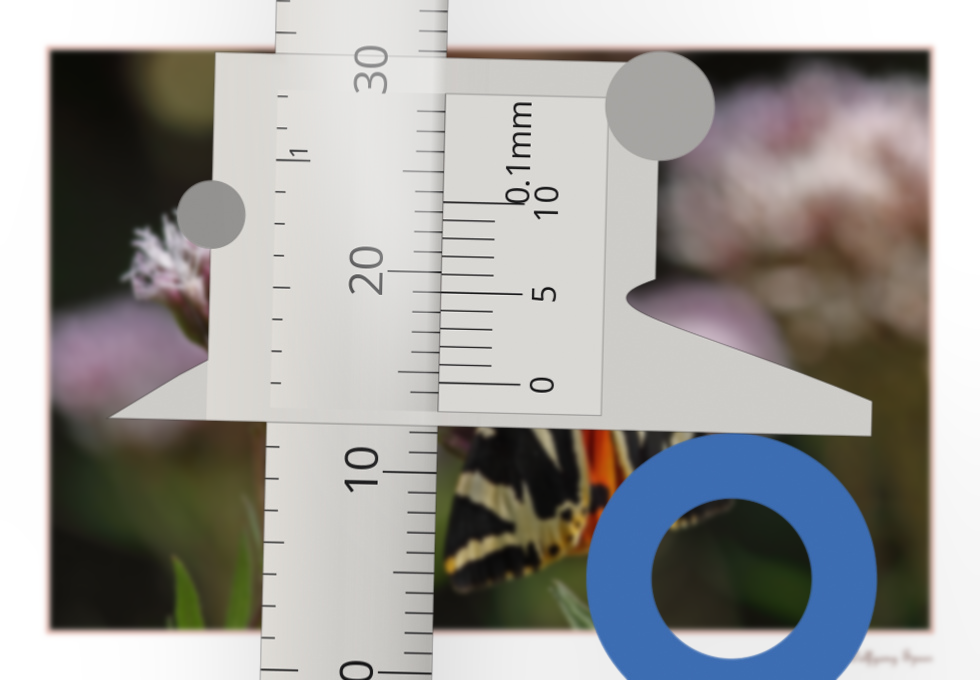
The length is value=14.5 unit=mm
